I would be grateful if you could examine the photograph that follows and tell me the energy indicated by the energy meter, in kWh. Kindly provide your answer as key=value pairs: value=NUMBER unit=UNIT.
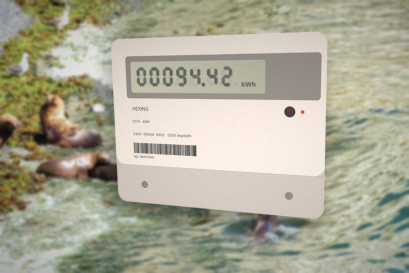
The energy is value=94.42 unit=kWh
